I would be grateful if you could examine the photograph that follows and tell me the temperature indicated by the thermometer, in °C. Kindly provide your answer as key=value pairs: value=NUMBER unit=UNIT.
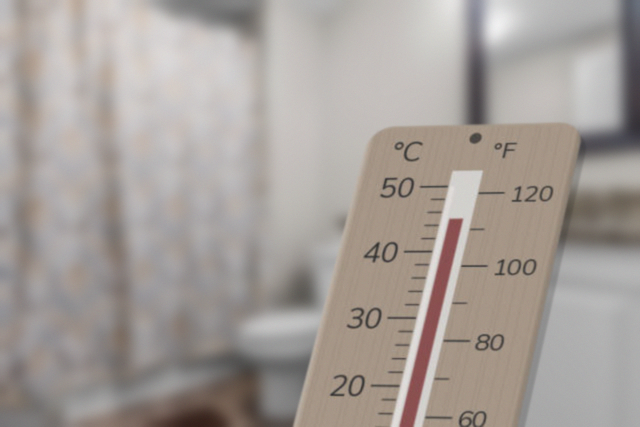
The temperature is value=45 unit=°C
